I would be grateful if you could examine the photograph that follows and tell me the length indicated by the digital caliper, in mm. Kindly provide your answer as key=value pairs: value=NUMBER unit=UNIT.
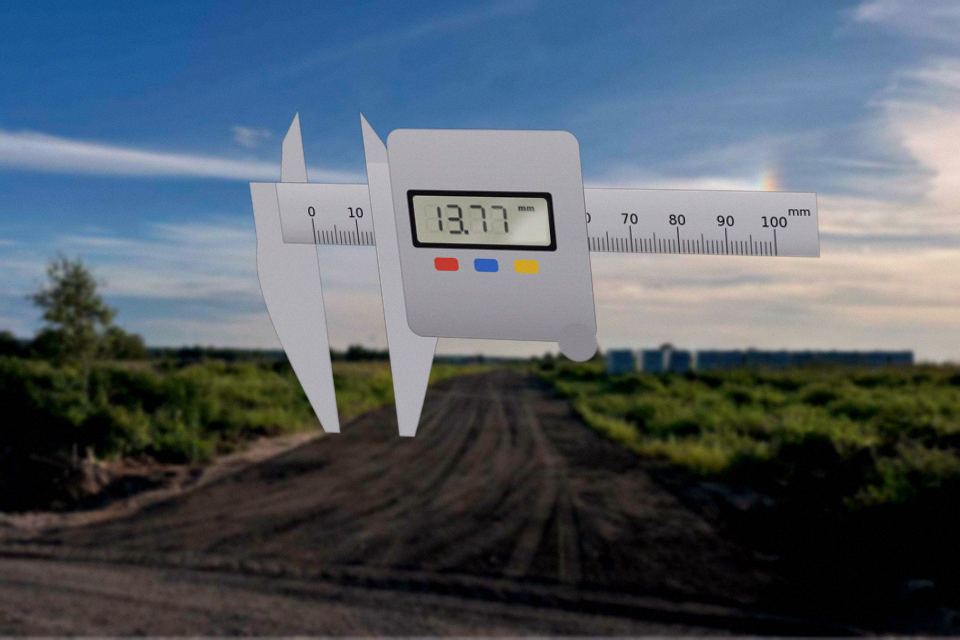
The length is value=13.77 unit=mm
